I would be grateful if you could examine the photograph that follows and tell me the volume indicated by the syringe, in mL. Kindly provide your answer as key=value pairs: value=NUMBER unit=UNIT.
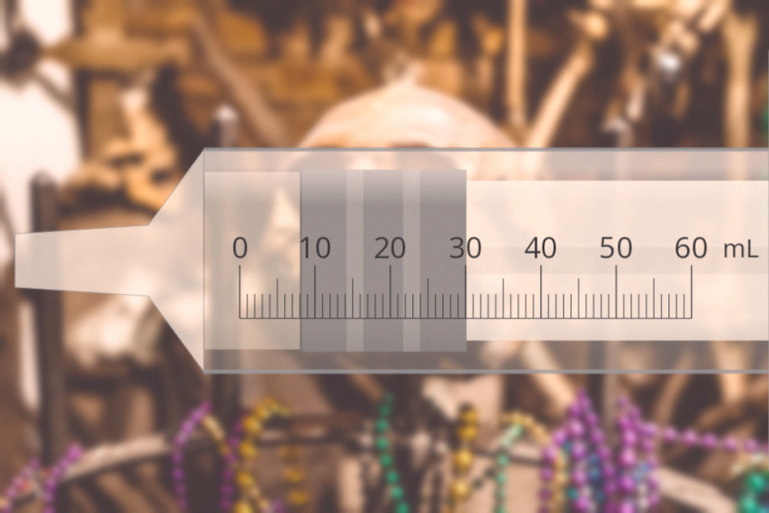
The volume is value=8 unit=mL
